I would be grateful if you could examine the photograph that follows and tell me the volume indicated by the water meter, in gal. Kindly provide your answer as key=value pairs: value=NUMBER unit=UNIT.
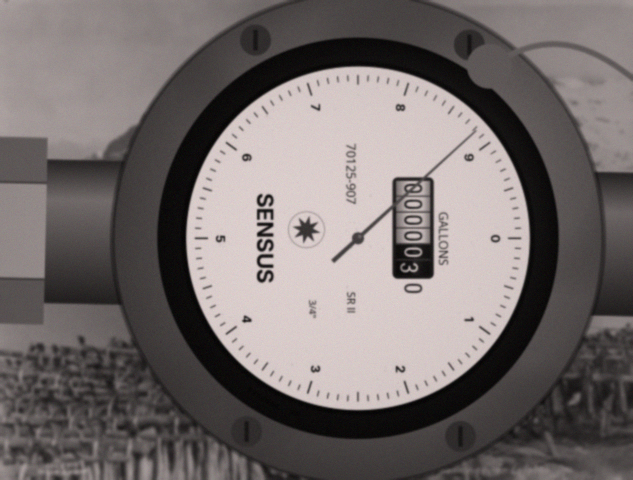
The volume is value=28.8 unit=gal
